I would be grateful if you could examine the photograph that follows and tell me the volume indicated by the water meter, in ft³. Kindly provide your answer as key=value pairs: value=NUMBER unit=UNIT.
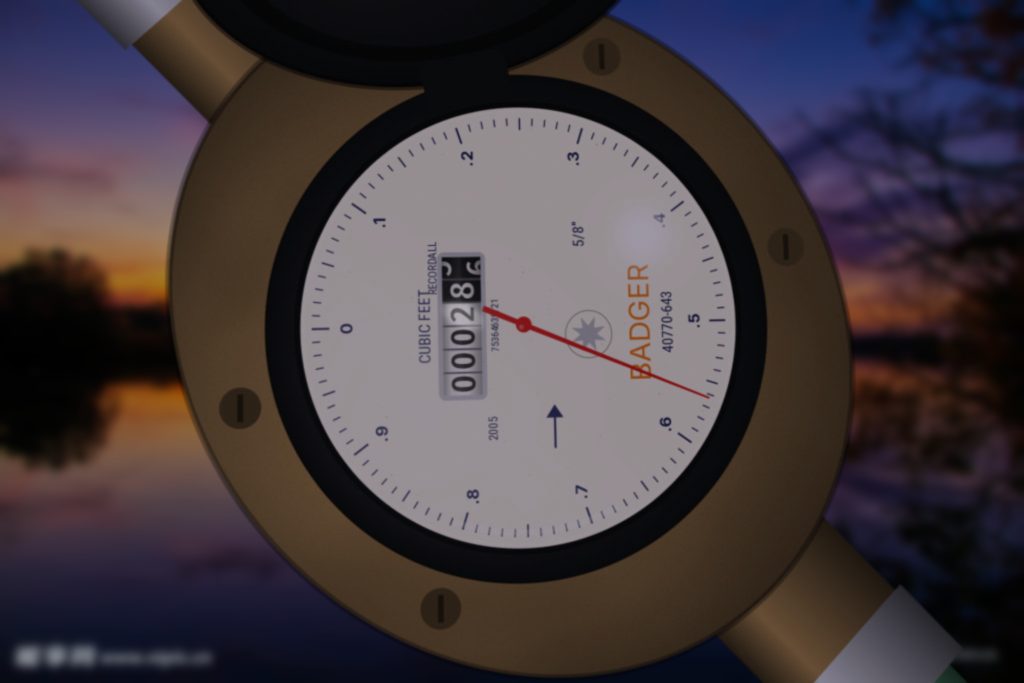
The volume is value=285.56 unit=ft³
